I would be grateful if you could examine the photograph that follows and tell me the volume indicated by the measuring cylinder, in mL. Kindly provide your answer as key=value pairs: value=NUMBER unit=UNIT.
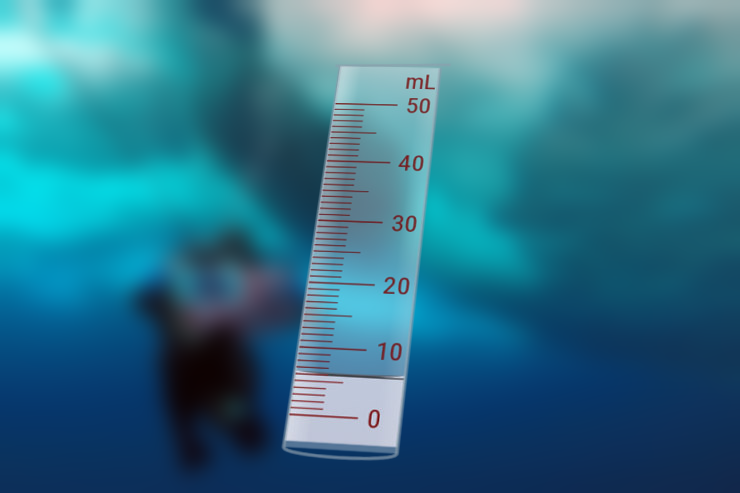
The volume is value=6 unit=mL
